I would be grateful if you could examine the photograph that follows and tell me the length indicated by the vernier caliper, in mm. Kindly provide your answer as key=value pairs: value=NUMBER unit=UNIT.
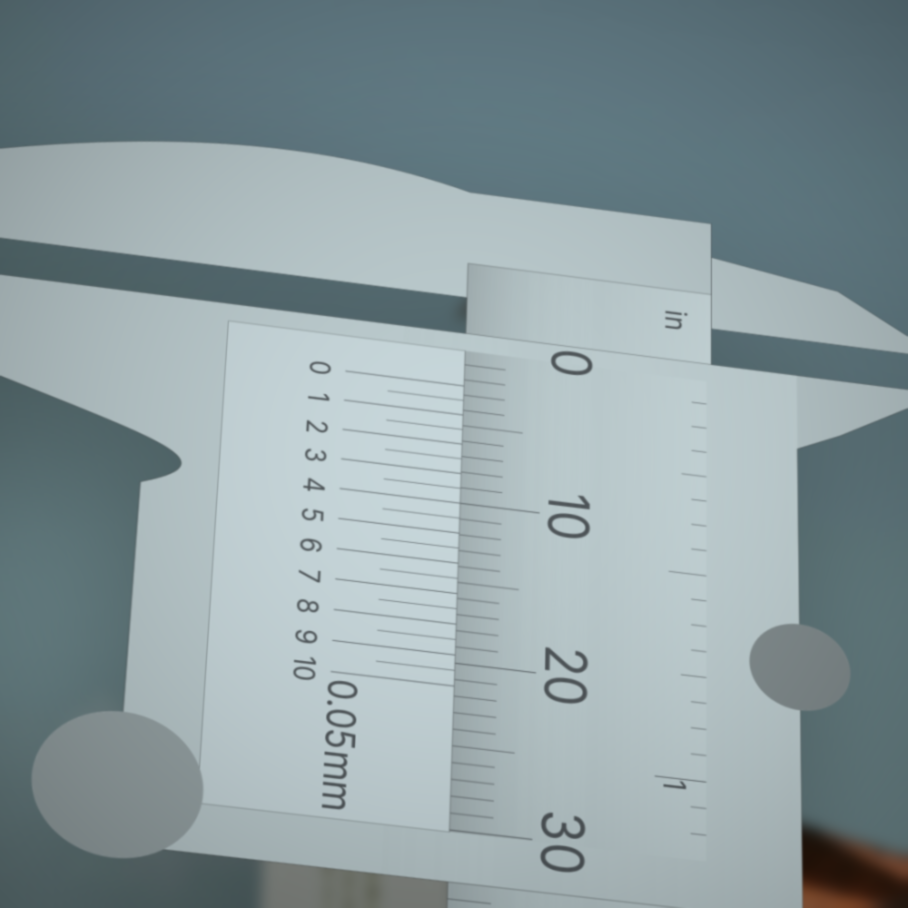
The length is value=2.4 unit=mm
